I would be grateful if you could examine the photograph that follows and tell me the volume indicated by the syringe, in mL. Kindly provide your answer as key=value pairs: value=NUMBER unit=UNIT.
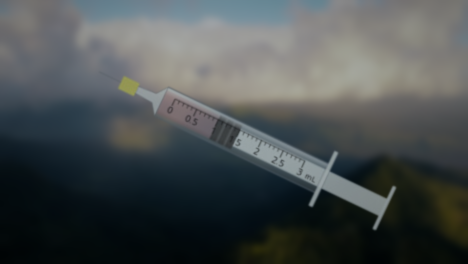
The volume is value=1 unit=mL
